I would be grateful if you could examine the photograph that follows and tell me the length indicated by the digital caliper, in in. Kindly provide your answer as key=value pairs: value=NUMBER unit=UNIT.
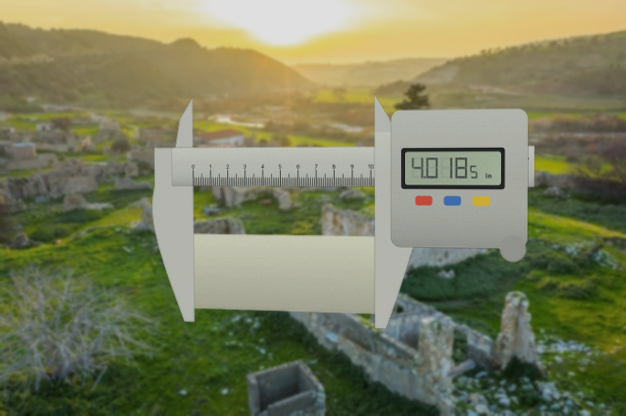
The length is value=4.0185 unit=in
